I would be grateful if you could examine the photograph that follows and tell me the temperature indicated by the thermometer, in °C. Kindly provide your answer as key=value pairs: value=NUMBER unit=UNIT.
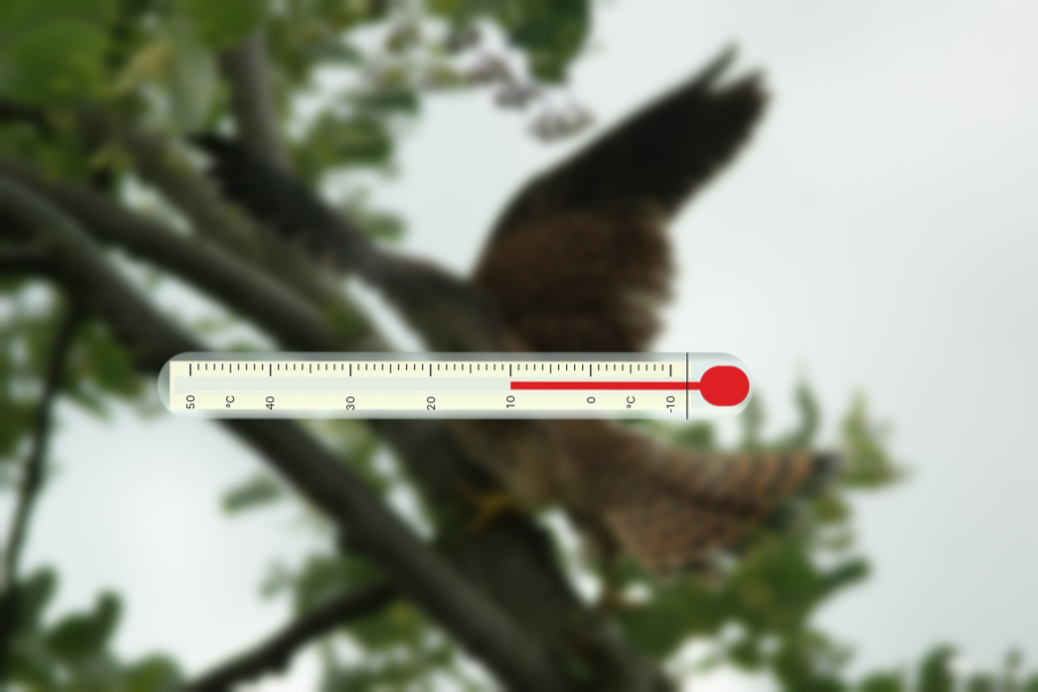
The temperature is value=10 unit=°C
